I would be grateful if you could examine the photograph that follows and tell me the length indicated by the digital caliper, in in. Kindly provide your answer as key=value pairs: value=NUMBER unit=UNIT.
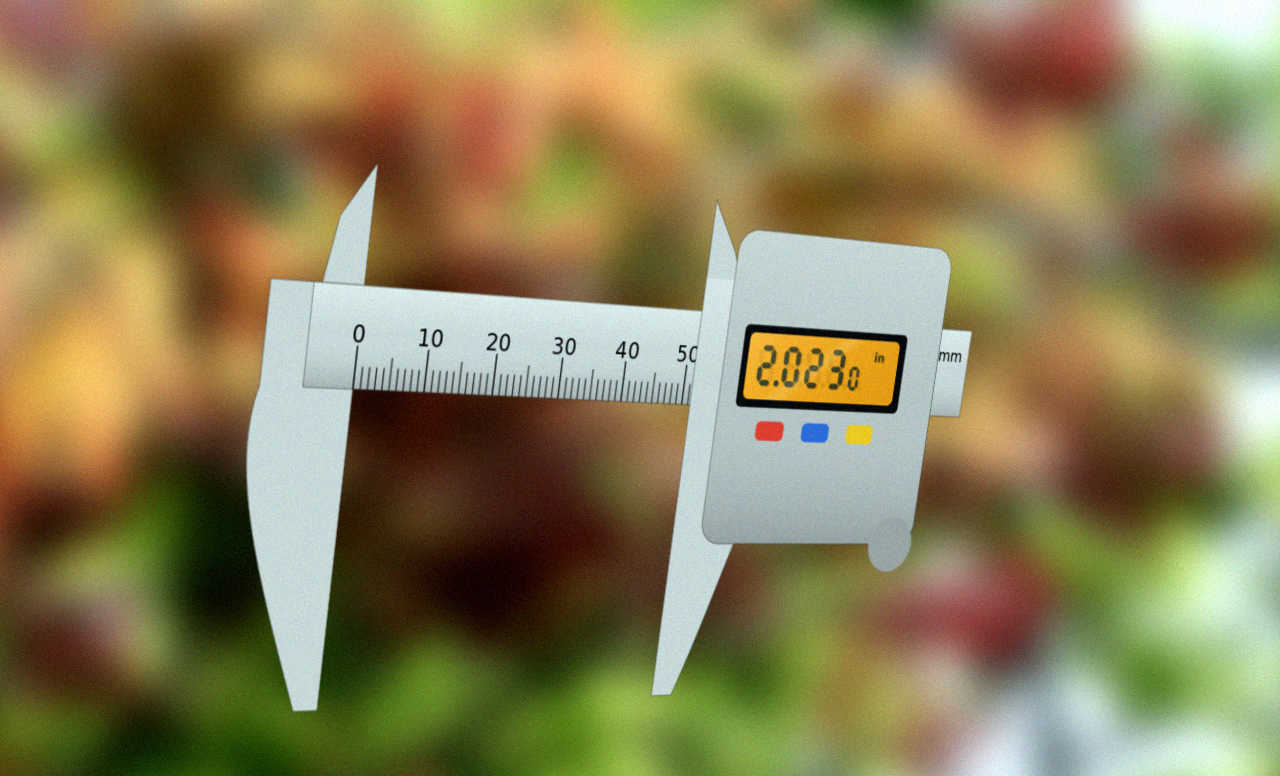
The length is value=2.0230 unit=in
